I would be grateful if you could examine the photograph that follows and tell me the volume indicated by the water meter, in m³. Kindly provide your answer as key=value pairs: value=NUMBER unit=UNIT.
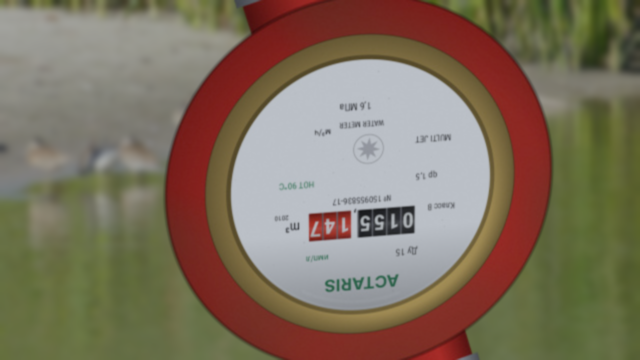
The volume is value=155.147 unit=m³
